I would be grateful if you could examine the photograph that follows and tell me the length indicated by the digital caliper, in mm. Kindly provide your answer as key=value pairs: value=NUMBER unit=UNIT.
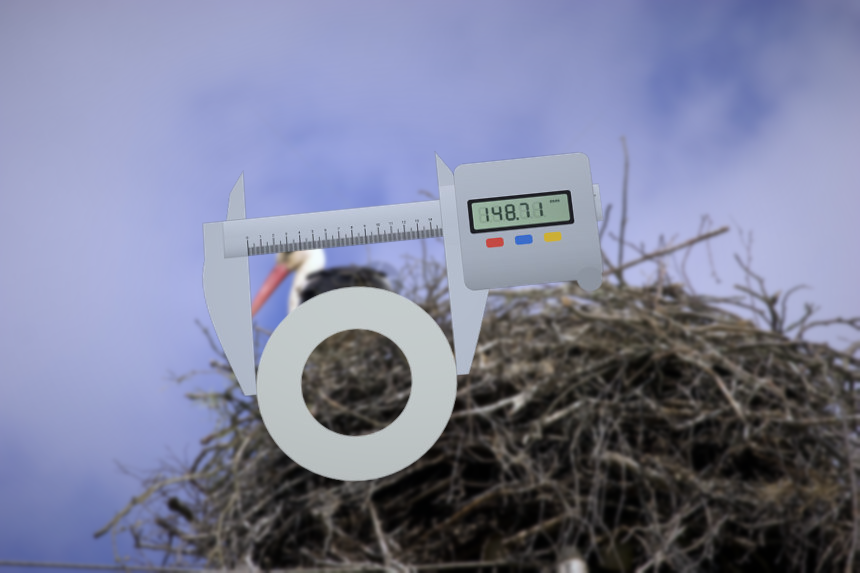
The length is value=148.71 unit=mm
